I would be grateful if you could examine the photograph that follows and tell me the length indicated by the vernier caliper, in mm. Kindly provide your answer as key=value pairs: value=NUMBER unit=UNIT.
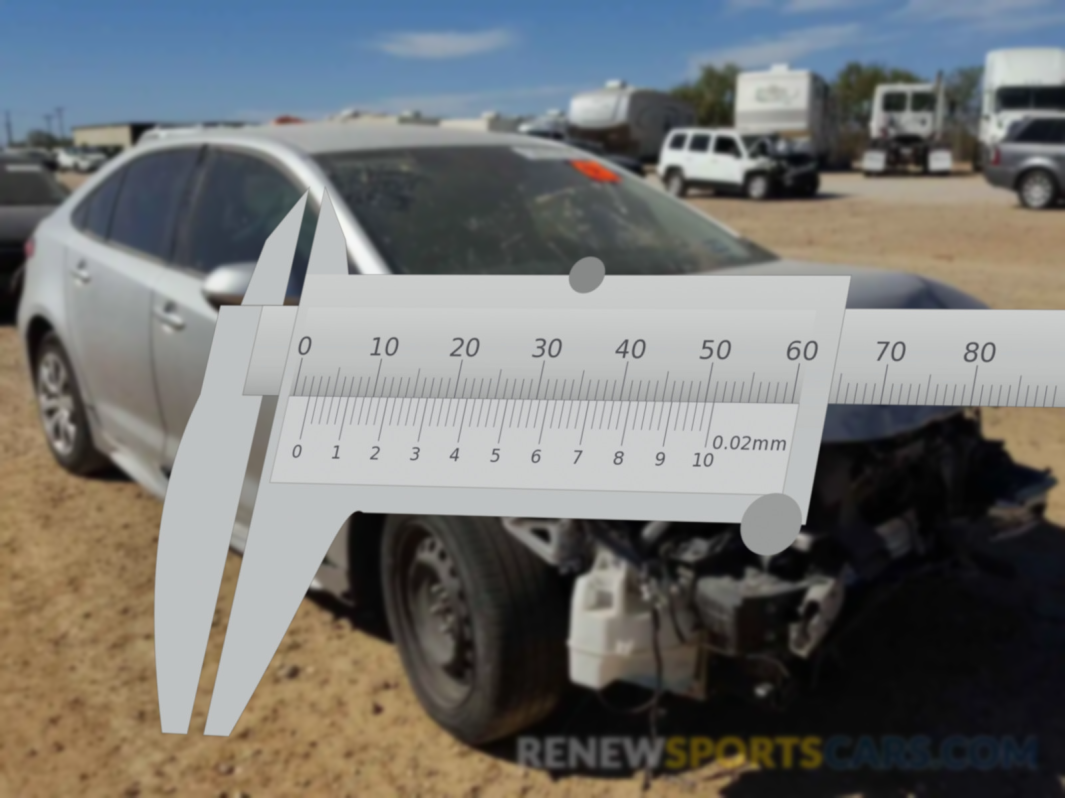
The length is value=2.0 unit=mm
